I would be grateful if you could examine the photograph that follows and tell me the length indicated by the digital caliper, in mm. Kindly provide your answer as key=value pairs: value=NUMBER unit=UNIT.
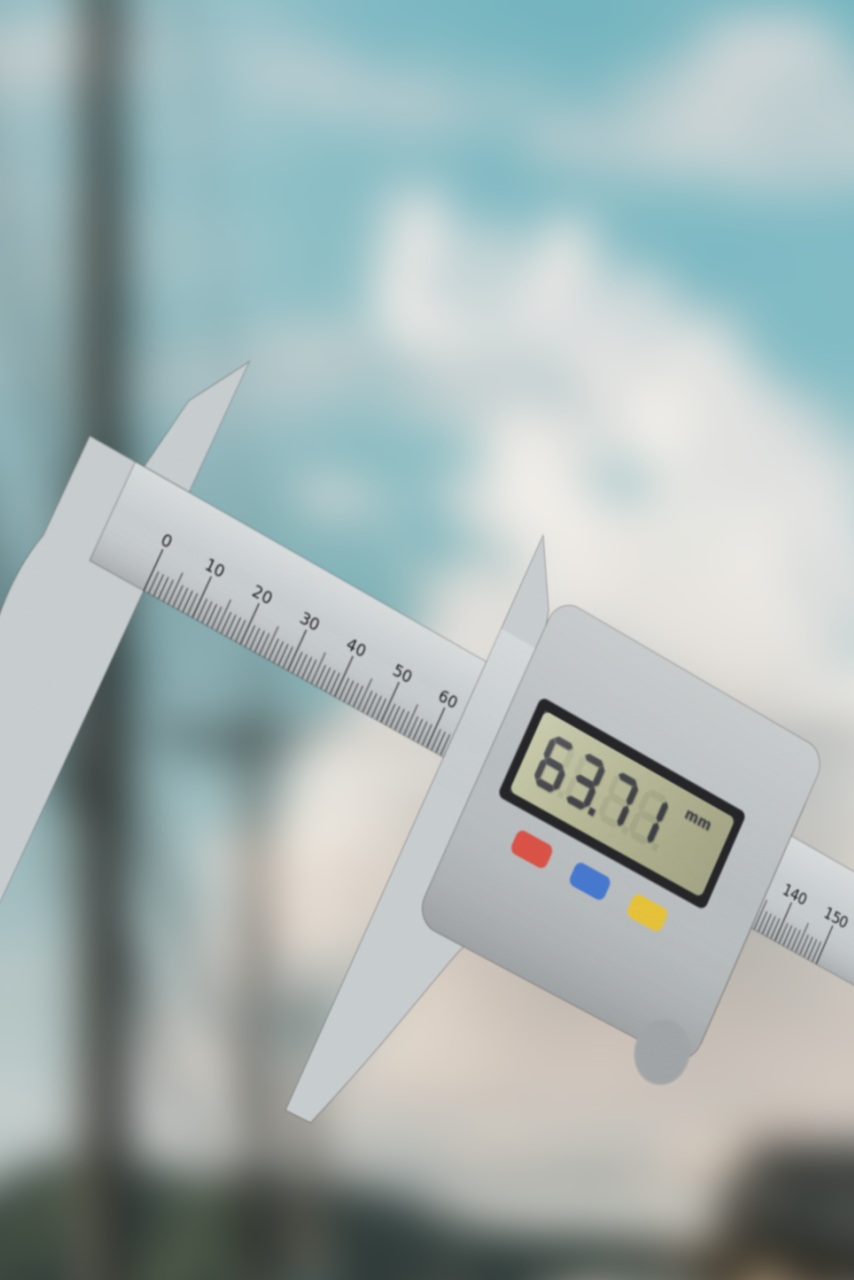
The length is value=63.71 unit=mm
